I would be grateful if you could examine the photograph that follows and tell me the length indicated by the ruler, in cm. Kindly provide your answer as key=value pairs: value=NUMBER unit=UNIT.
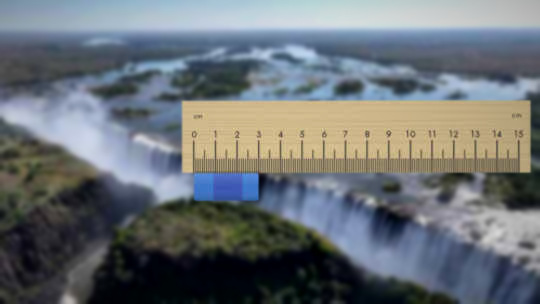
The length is value=3 unit=cm
